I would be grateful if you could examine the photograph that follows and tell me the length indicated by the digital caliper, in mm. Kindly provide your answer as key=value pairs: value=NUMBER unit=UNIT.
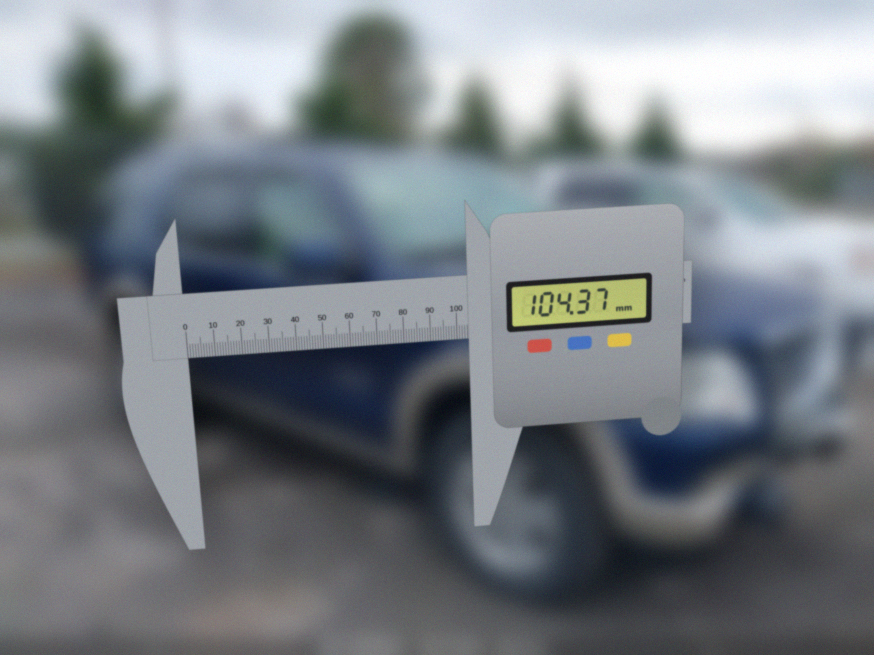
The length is value=104.37 unit=mm
